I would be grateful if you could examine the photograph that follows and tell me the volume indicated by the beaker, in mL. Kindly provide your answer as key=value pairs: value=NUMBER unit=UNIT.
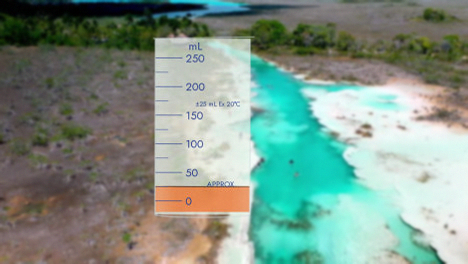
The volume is value=25 unit=mL
